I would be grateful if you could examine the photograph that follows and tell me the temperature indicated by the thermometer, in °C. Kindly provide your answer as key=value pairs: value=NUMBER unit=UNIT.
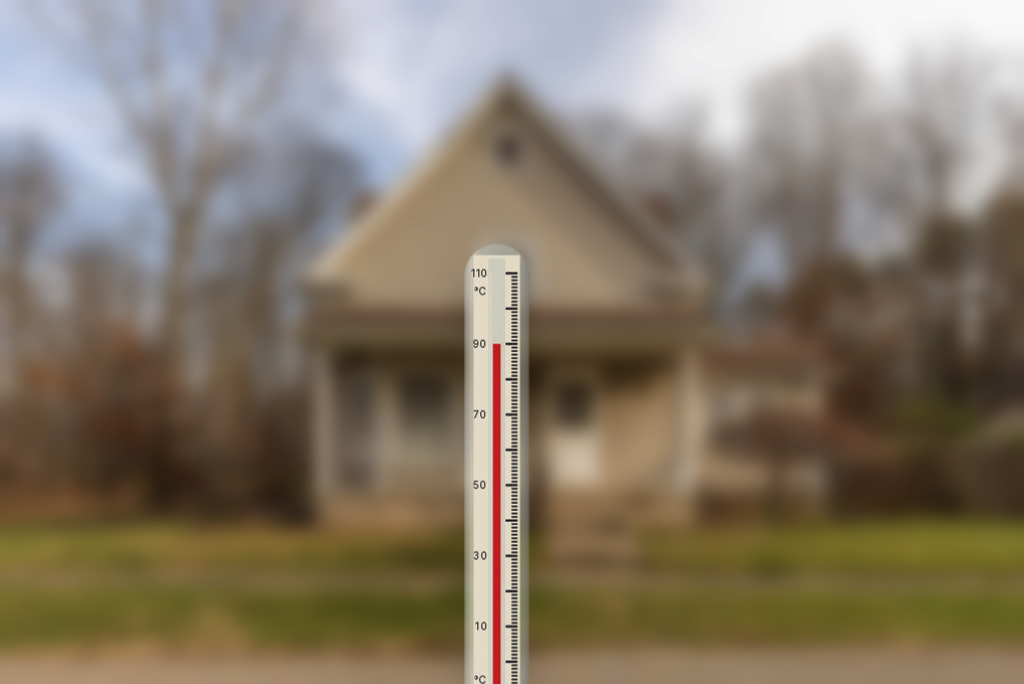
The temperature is value=90 unit=°C
